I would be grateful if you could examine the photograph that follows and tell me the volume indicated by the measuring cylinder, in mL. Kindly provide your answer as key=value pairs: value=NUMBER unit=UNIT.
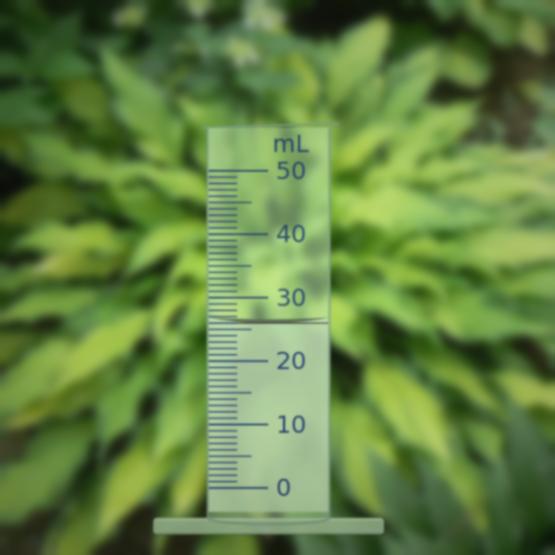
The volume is value=26 unit=mL
